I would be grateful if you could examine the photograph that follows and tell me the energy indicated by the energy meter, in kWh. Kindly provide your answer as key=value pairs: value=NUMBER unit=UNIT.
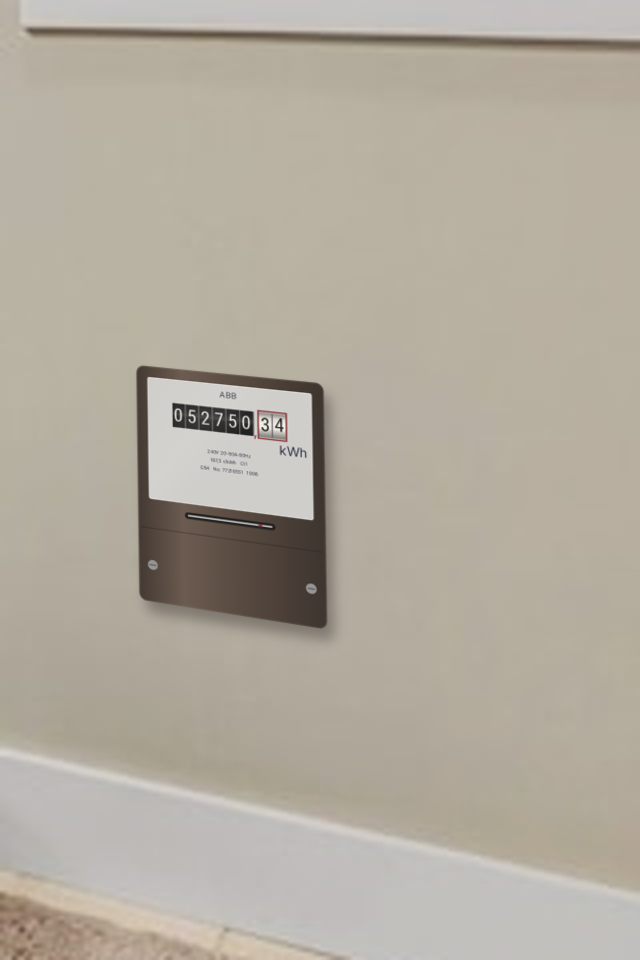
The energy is value=52750.34 unit=kWh
